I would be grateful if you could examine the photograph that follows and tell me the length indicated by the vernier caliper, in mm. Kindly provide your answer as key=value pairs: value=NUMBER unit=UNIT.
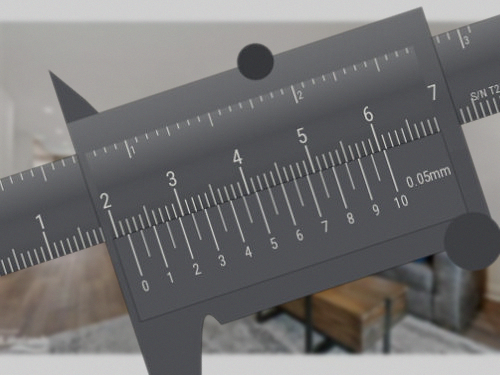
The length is value=21.6 unit=mm
